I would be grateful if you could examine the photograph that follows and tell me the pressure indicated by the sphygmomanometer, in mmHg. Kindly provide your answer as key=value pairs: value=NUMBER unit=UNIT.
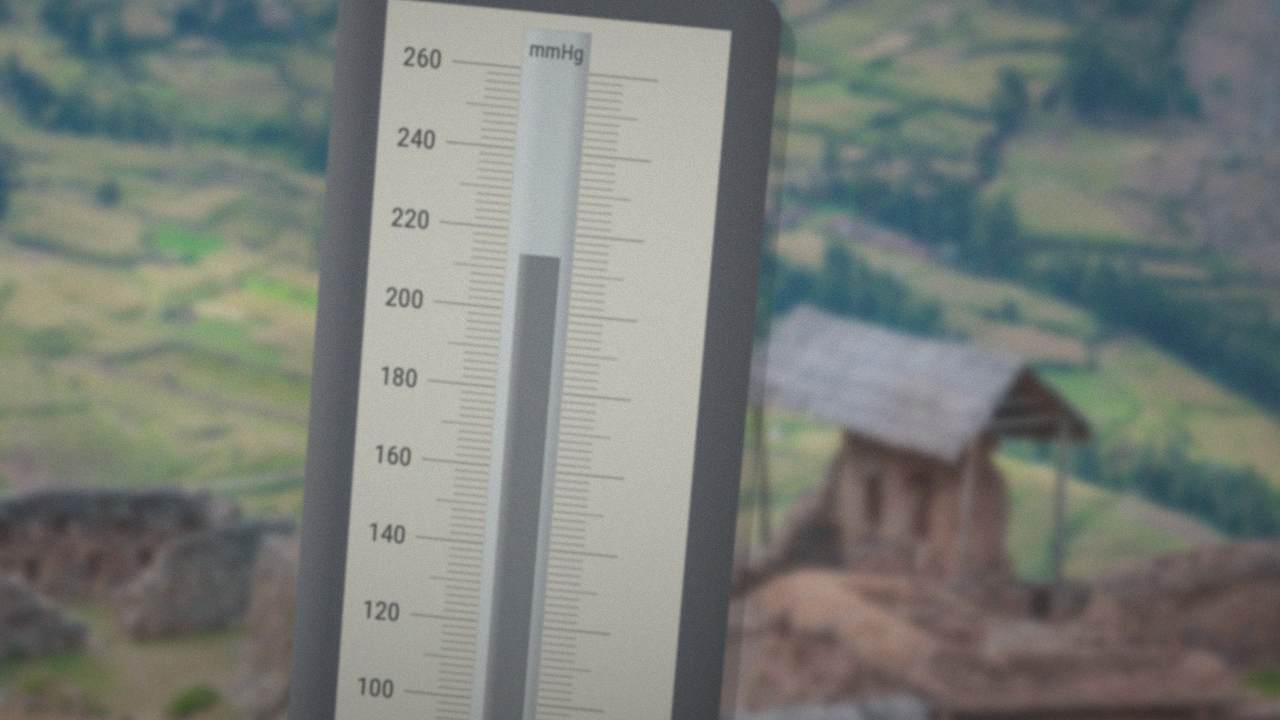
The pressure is value=214 unit=mmHg
